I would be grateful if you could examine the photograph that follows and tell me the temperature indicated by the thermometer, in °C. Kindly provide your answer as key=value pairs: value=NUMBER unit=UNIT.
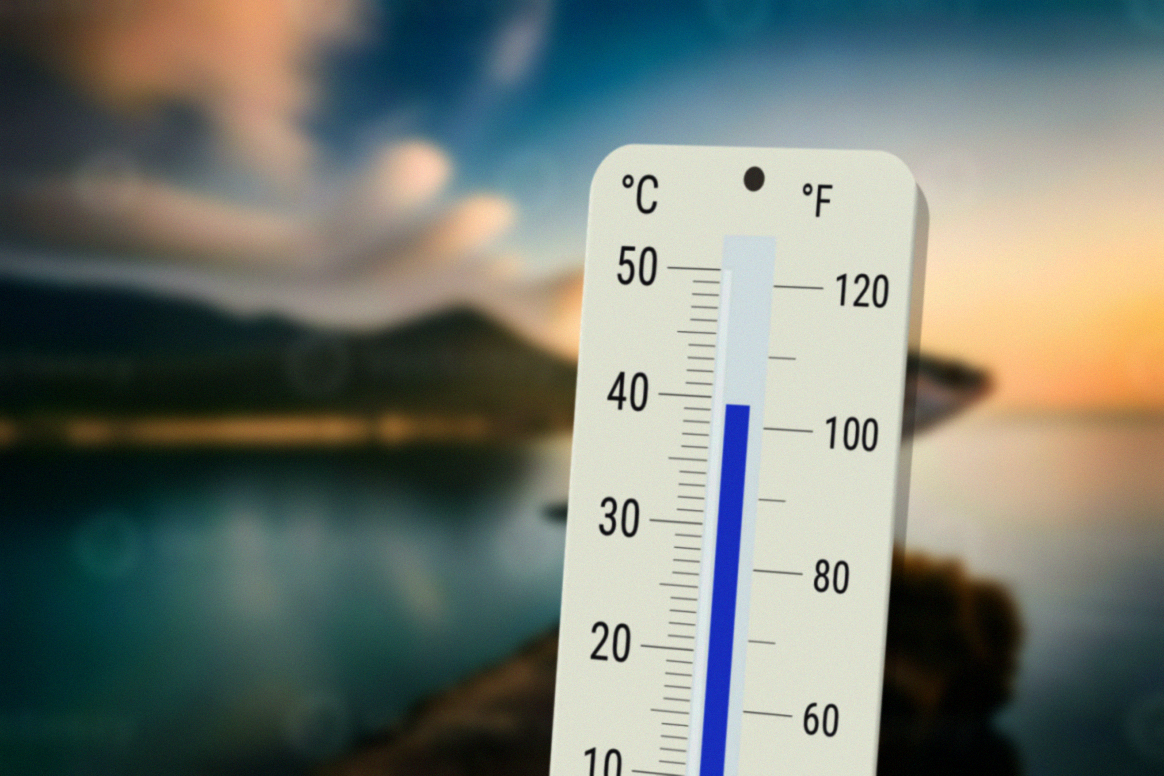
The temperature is value=39.5 unit=°C
